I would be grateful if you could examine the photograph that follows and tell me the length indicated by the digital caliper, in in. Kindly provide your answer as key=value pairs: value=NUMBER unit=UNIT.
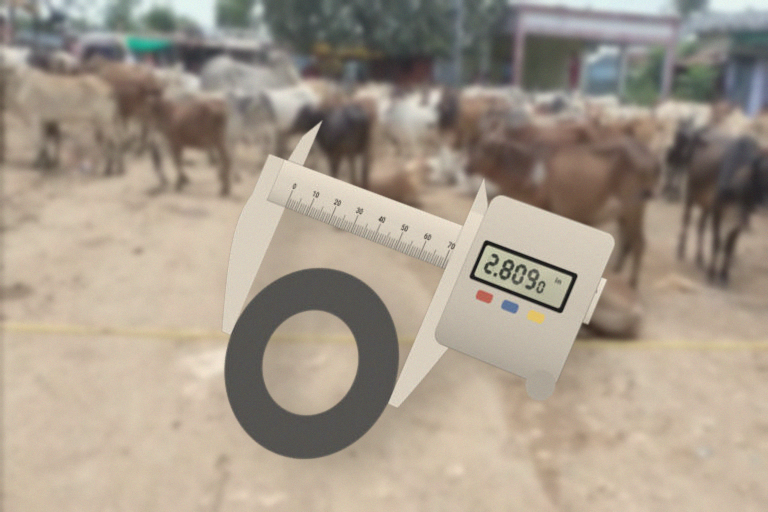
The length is value=2.8090 unit=in
